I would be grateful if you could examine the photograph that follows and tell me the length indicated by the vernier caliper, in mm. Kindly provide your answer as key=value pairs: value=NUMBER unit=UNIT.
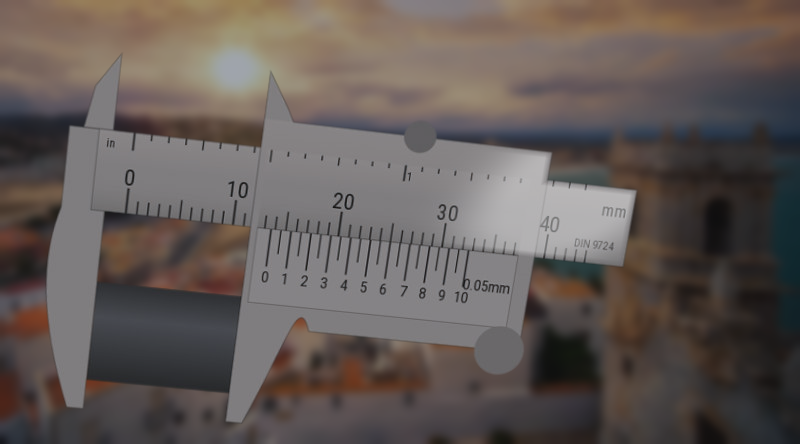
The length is value=13.6 unit=mm
